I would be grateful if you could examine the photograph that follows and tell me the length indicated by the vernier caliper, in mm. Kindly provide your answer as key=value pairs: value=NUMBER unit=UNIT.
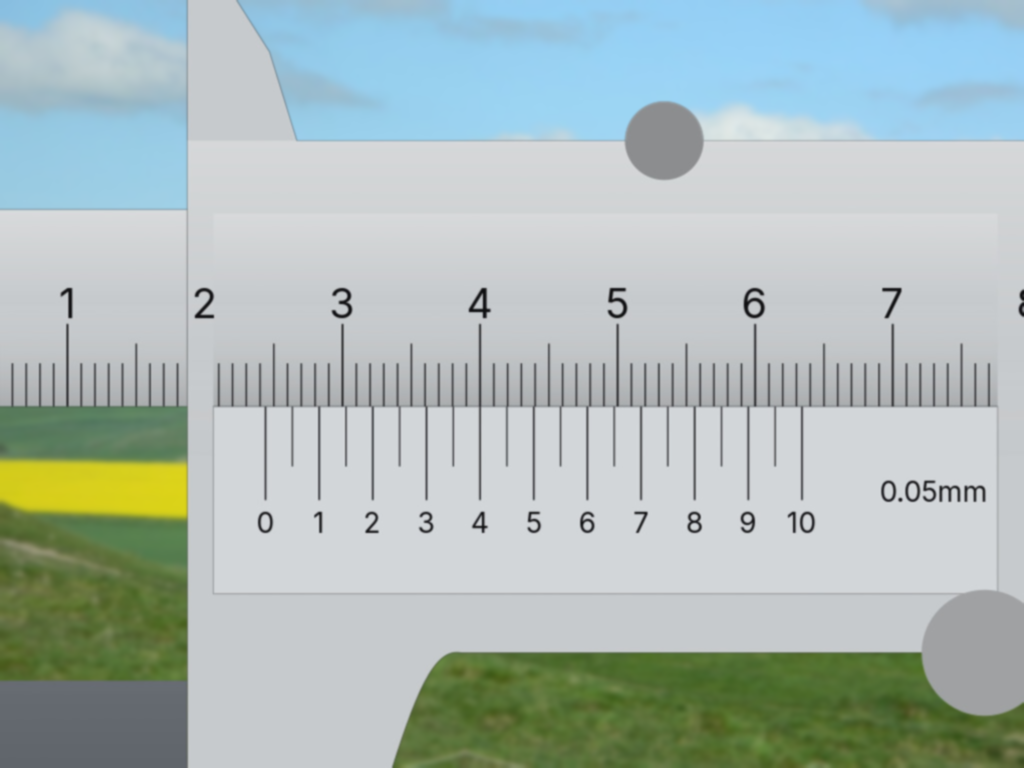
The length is value=24.4 unit=mm
